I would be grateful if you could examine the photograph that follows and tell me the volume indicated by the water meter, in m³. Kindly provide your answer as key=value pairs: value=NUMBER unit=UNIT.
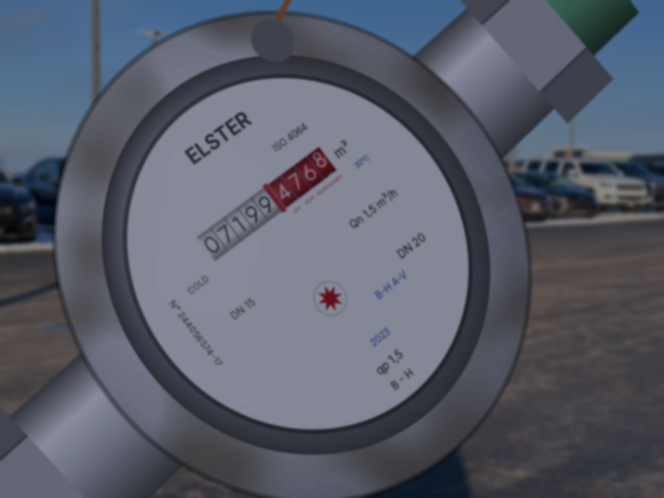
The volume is value=7199.4768 unit=m³
